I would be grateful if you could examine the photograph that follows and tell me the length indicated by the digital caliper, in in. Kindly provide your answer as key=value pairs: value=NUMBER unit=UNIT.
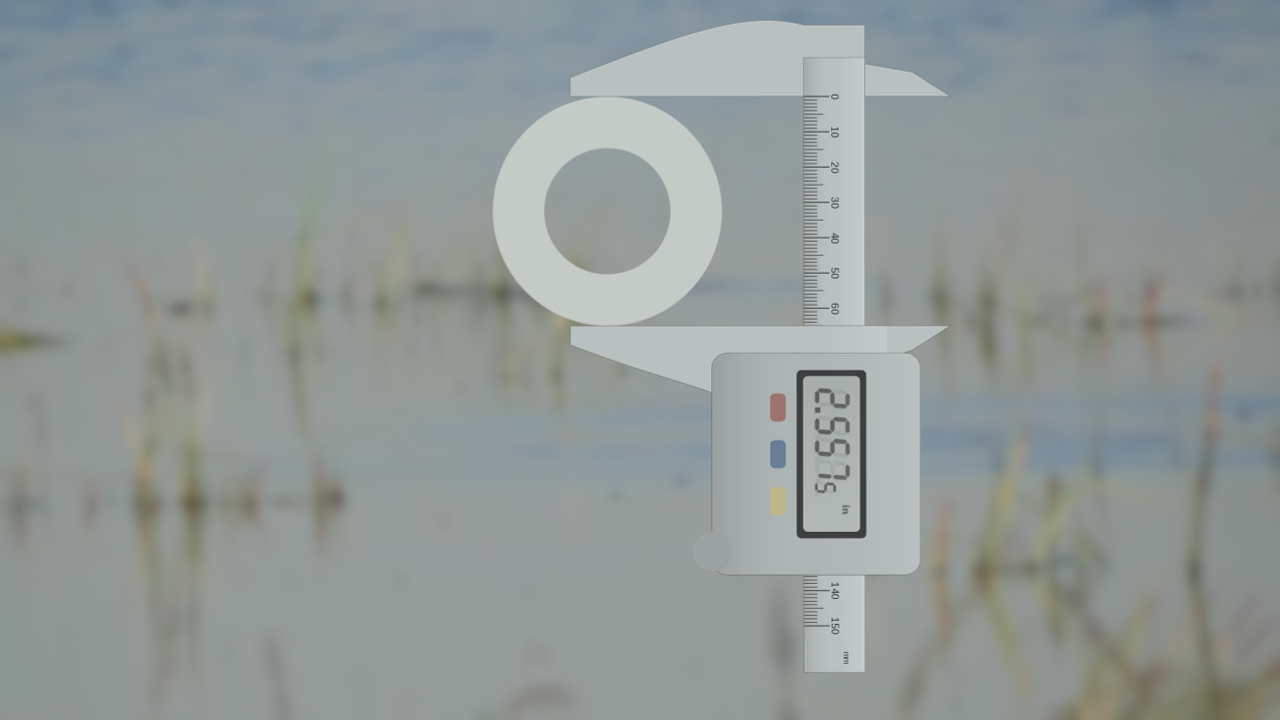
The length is value=2.5575 unit=in
